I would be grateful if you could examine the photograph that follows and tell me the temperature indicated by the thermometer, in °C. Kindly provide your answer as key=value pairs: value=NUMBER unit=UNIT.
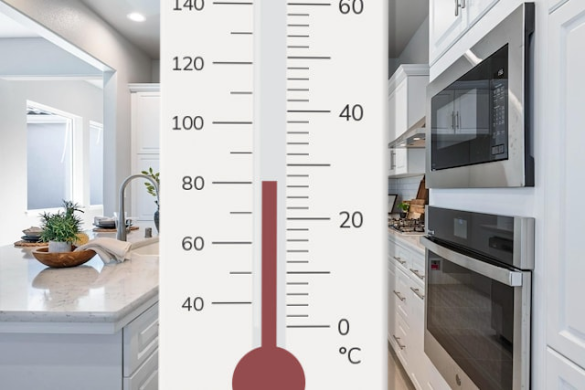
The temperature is value=27 unit=°C
